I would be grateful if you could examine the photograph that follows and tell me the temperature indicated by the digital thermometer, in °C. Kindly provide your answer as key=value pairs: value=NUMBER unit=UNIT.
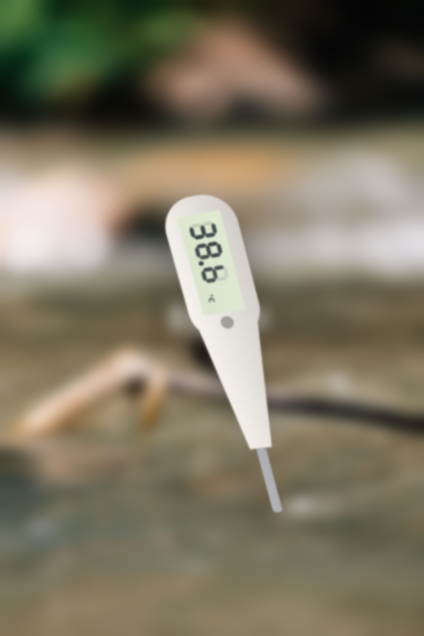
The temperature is value=38.6 unit=°C
